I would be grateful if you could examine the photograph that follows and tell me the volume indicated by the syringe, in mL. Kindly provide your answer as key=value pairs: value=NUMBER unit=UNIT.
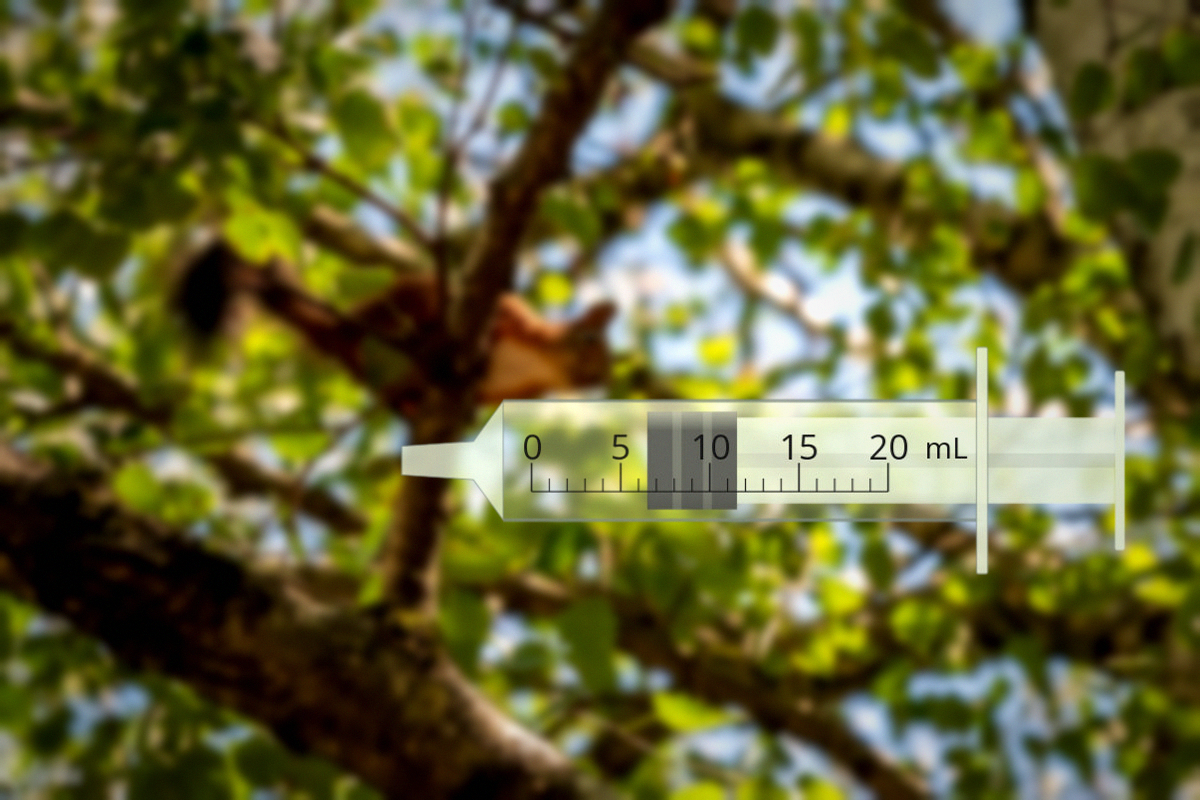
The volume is value=6.5 unit=mL
